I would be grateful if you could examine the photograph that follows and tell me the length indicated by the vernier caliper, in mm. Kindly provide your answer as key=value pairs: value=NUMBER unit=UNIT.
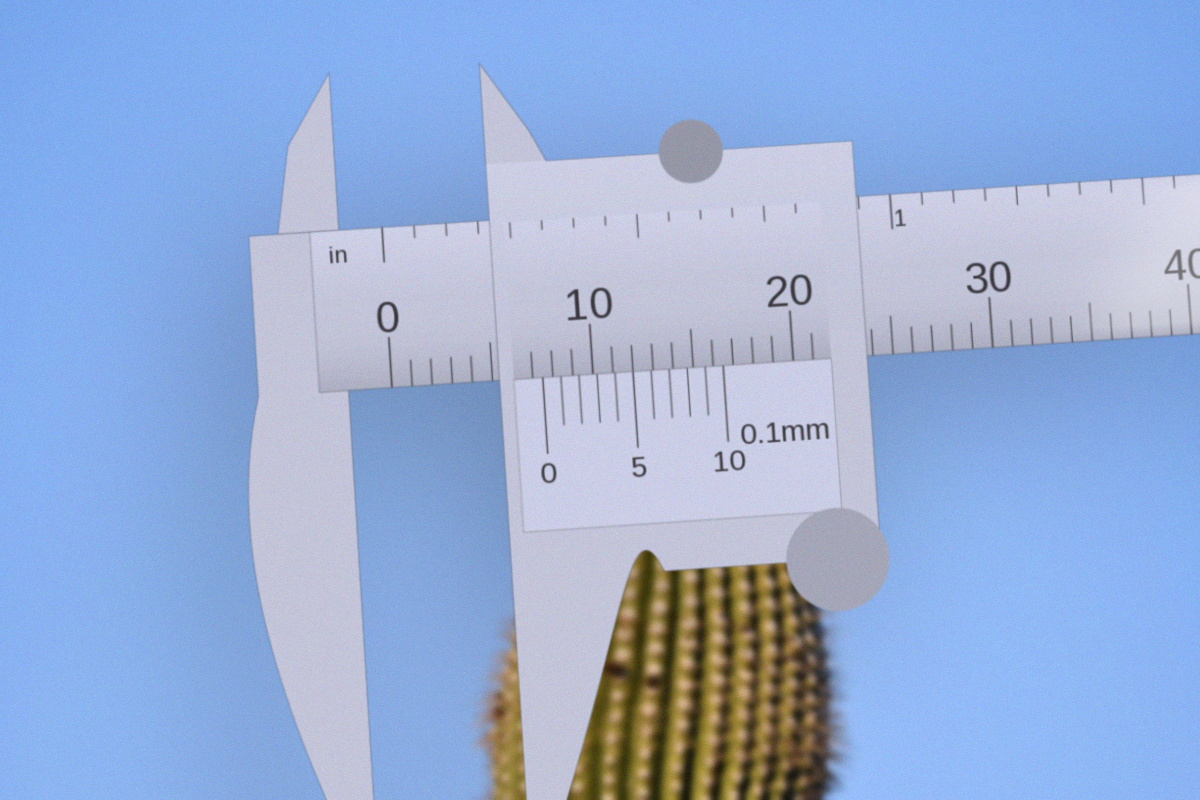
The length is value=7.5 unit=mm
